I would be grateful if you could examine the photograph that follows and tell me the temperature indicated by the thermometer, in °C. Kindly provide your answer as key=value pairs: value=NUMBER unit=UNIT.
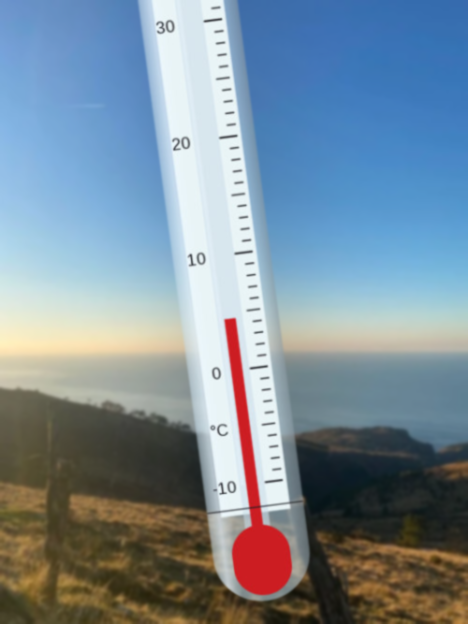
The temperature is value=4.5 unit=°C
